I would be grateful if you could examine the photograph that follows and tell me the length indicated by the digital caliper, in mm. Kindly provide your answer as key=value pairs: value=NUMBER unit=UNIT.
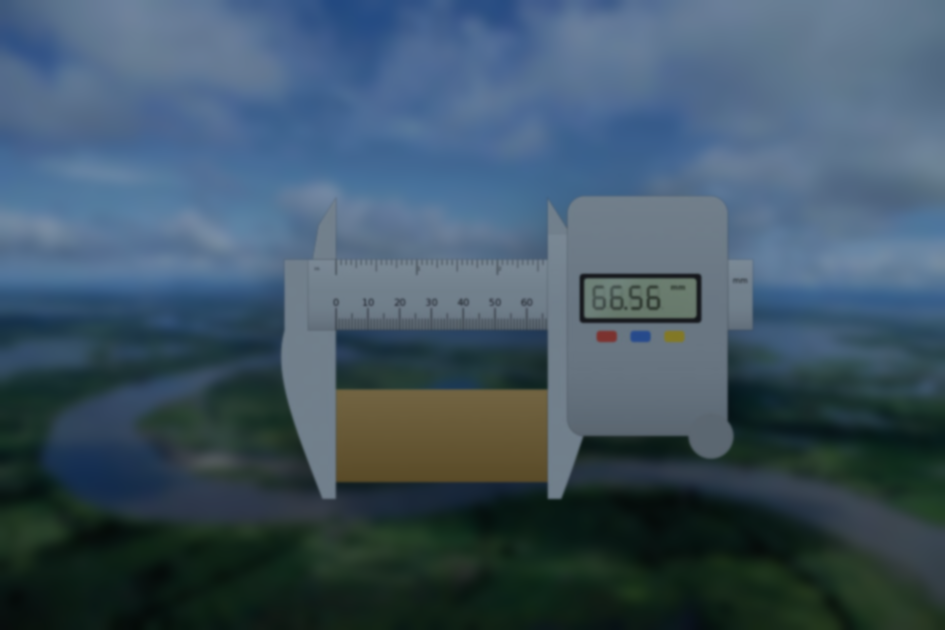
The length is value=66.56 unit=mm
